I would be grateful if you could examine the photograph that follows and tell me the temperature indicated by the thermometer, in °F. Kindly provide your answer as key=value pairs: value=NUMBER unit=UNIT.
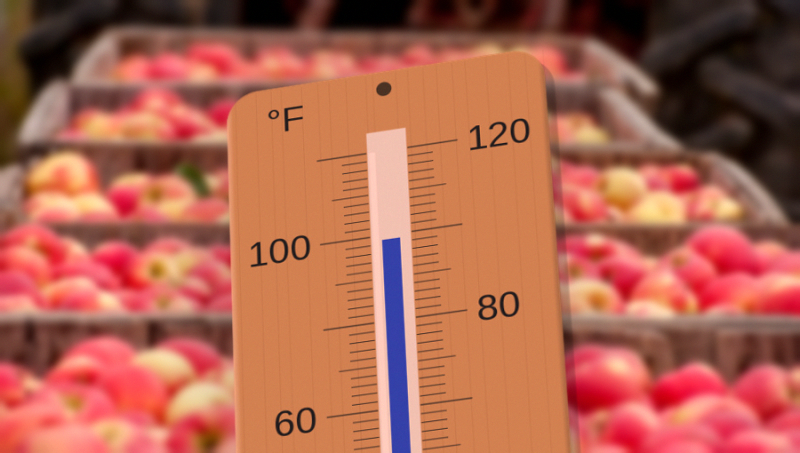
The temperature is value=99 unit=°F
